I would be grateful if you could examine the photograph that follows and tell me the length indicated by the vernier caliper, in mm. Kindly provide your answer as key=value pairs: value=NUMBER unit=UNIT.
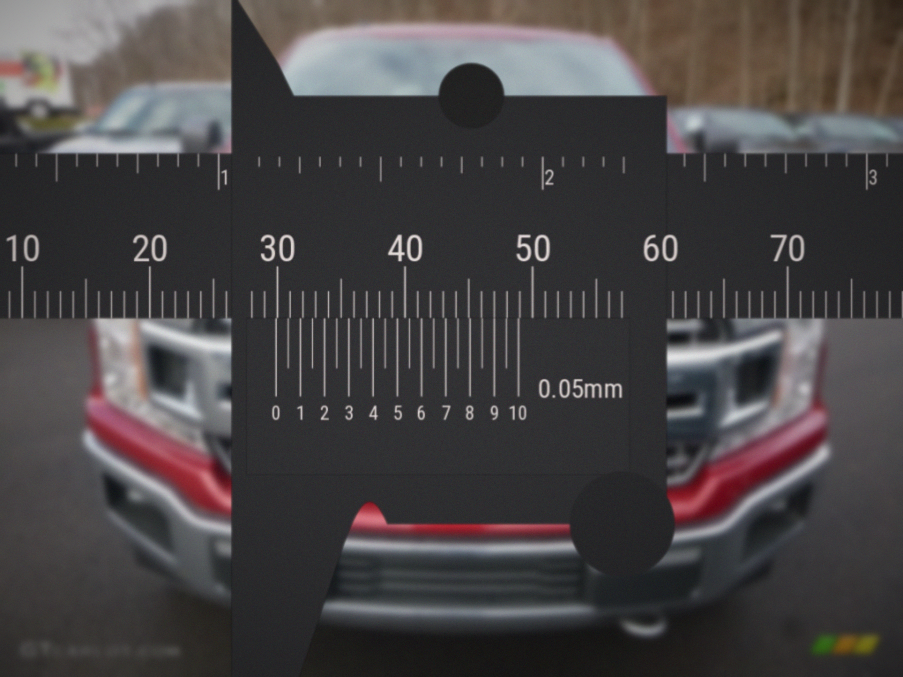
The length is value=29.9 unit=mm
